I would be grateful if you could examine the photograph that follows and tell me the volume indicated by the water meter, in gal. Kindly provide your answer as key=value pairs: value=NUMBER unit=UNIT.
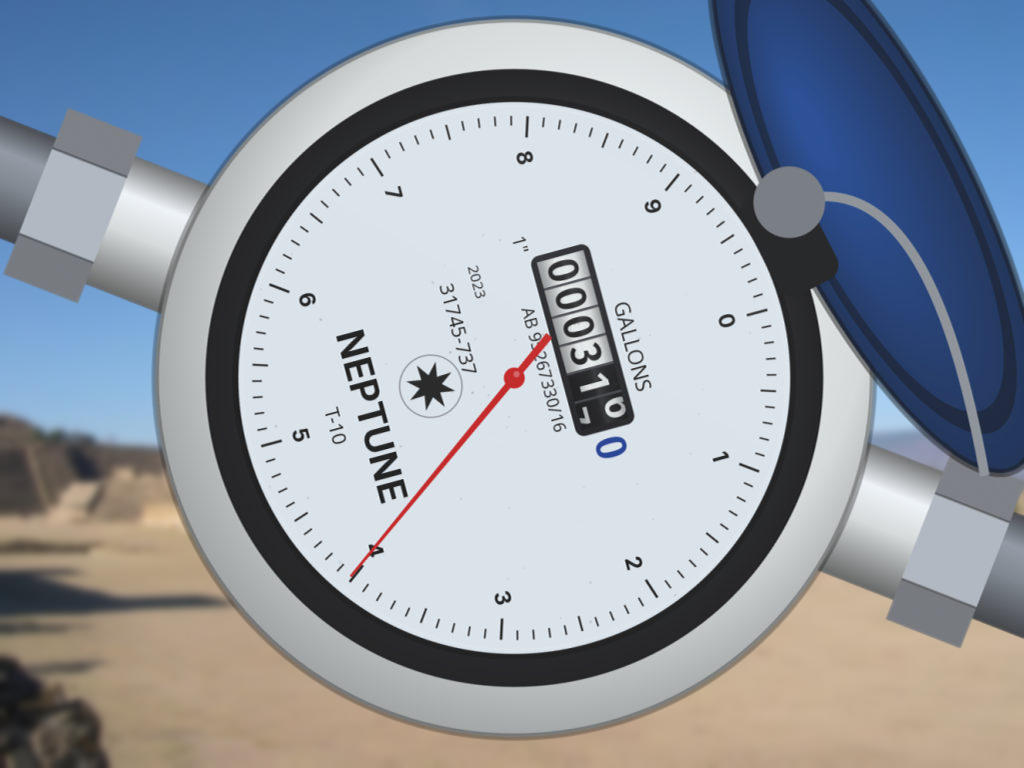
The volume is value=3164.0 unit=gal
